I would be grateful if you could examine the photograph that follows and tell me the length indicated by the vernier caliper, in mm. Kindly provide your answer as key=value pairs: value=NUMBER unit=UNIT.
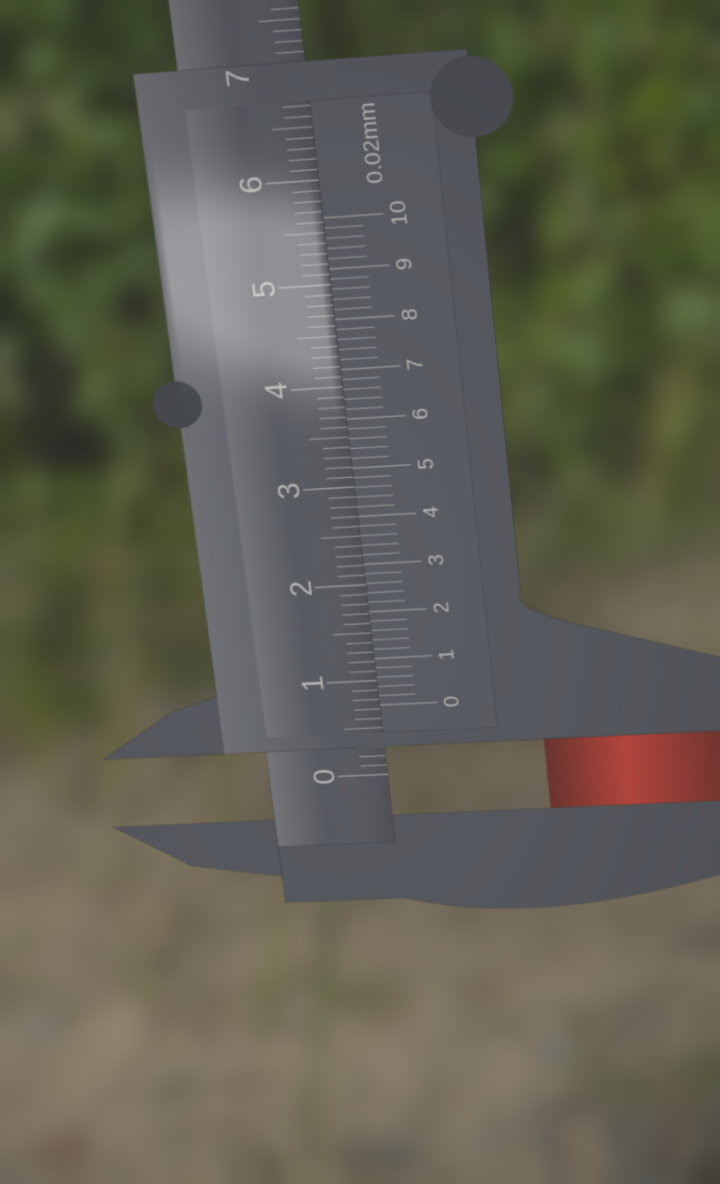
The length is value=7.4 unit=mm
